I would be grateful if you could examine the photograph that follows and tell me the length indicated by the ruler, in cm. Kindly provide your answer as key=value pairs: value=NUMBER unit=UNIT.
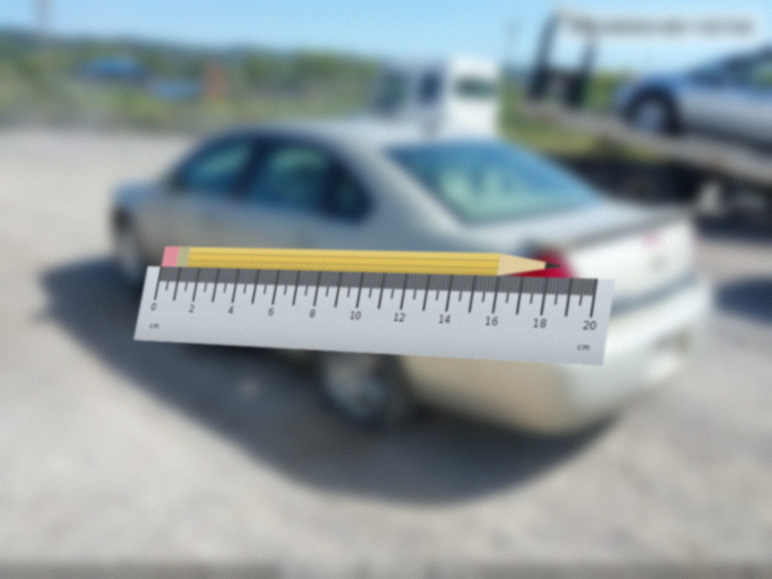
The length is value=18.5 unit=cm
